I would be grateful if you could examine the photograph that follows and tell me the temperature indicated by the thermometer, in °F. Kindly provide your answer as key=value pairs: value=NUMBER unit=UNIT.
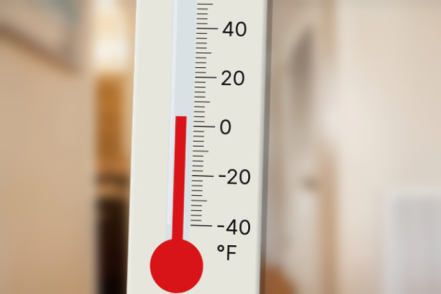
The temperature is value=4 unit=°F
